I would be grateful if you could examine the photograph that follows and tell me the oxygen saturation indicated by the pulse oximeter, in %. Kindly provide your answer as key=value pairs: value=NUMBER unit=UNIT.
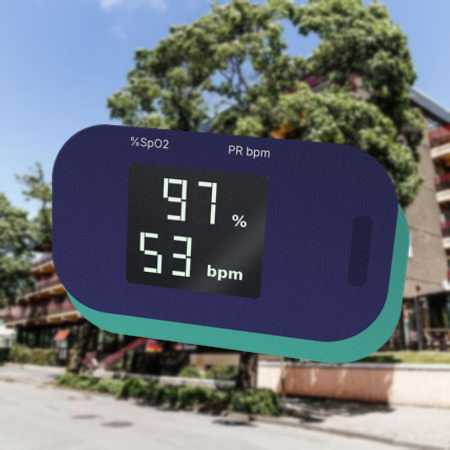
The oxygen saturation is value=97 unit=%
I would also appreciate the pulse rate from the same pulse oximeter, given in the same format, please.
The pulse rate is value=53 unit=bpm
